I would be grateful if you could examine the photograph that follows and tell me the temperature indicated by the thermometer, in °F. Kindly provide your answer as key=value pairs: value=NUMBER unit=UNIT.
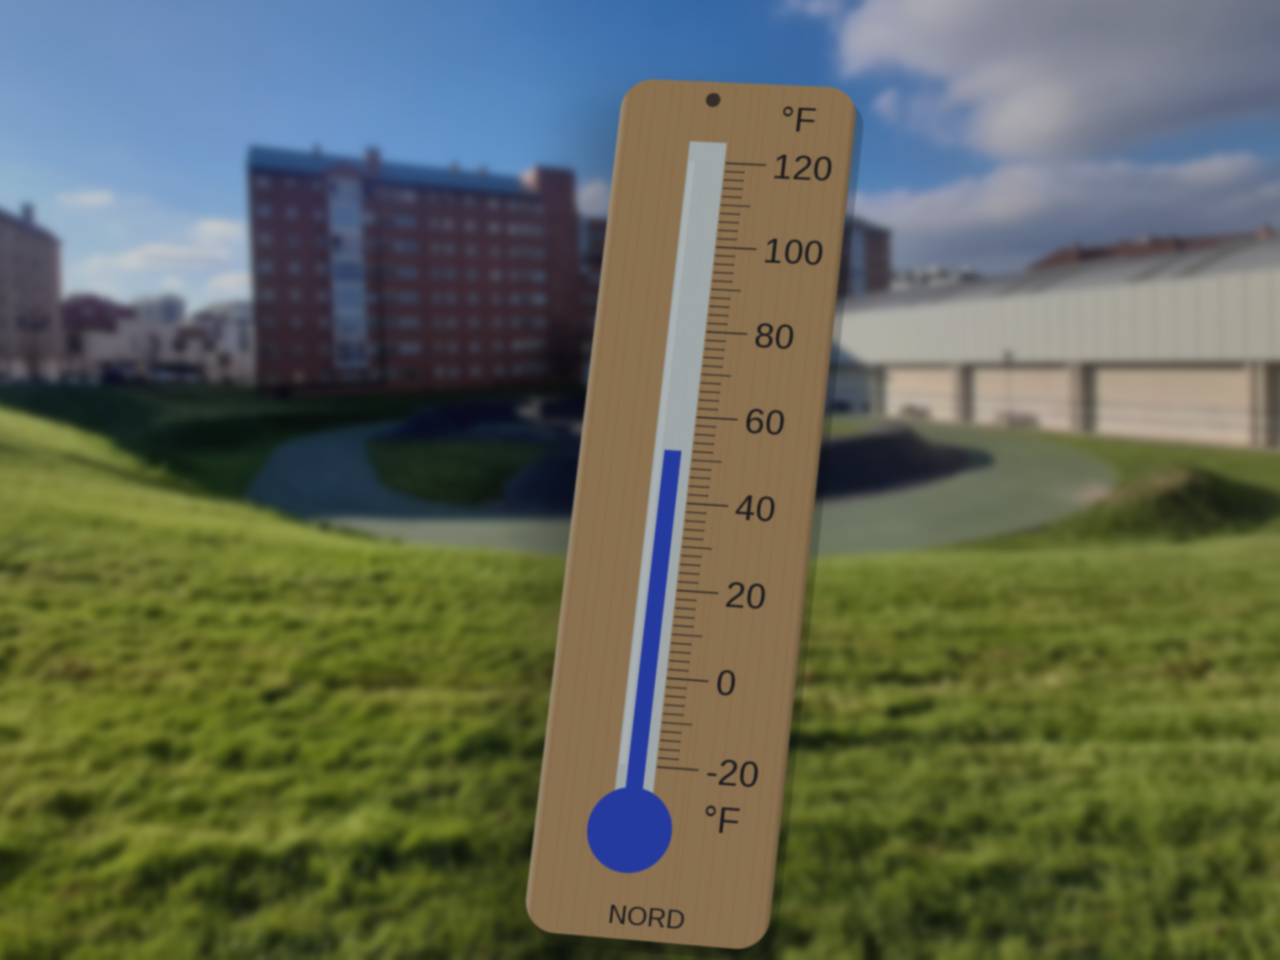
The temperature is value=52 unit=°F
